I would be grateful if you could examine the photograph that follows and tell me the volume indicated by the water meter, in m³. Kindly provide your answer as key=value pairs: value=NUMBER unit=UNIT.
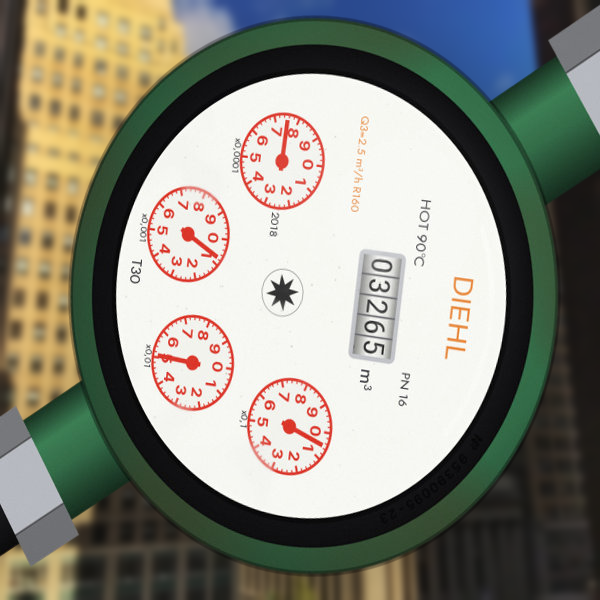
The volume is value=3265.0507 unit=m³
